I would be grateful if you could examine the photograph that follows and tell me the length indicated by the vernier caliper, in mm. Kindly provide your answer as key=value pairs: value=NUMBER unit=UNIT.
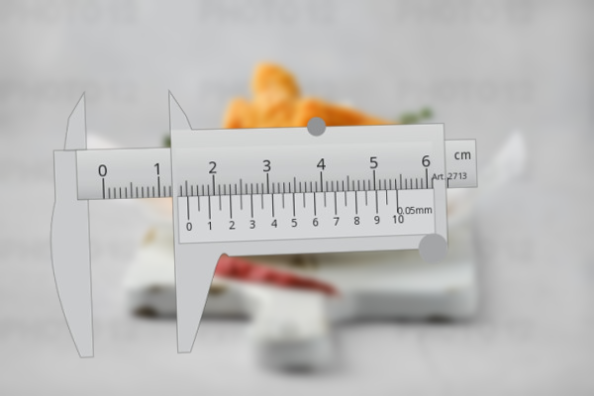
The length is value=15.2 unit=mm
